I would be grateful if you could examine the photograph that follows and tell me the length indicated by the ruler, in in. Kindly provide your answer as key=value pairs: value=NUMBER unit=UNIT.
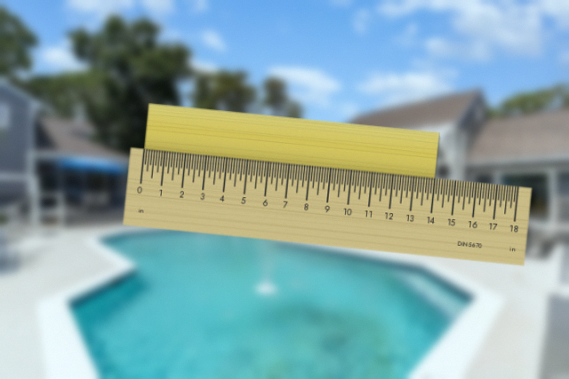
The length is value=14 unit=in
